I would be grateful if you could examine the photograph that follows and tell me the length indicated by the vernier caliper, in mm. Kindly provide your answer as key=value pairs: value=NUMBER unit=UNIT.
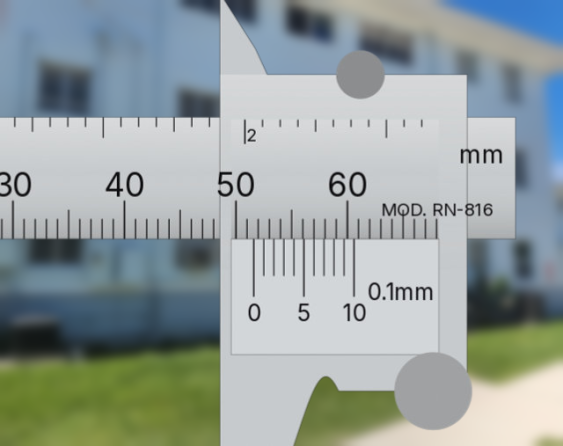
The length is value=51.6 unit=mm
